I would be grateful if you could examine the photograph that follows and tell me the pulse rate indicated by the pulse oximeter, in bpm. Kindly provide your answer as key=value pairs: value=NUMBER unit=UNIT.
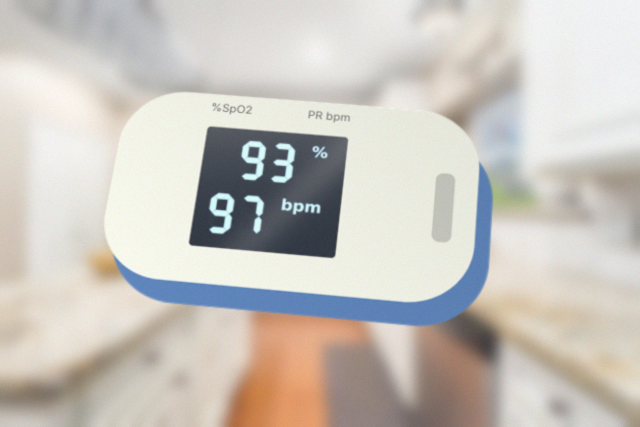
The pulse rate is value=97 unit=bpm
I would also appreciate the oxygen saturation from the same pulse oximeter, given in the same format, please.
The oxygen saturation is value=93 unit=%
